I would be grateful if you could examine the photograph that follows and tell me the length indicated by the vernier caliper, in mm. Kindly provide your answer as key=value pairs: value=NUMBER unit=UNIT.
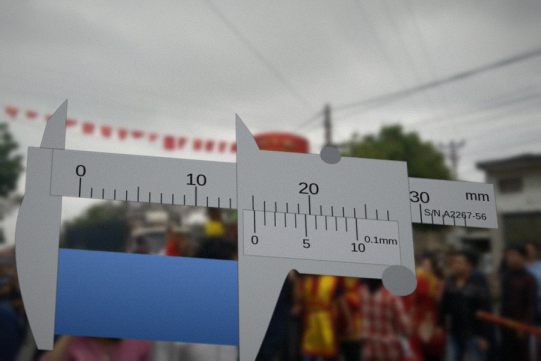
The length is value=15.1 unit=mm
